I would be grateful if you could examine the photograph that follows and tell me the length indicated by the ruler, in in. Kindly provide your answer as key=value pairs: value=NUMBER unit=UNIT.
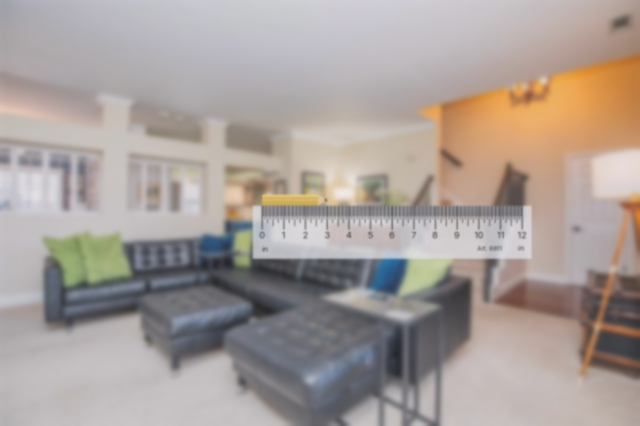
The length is value=3 unit=in
